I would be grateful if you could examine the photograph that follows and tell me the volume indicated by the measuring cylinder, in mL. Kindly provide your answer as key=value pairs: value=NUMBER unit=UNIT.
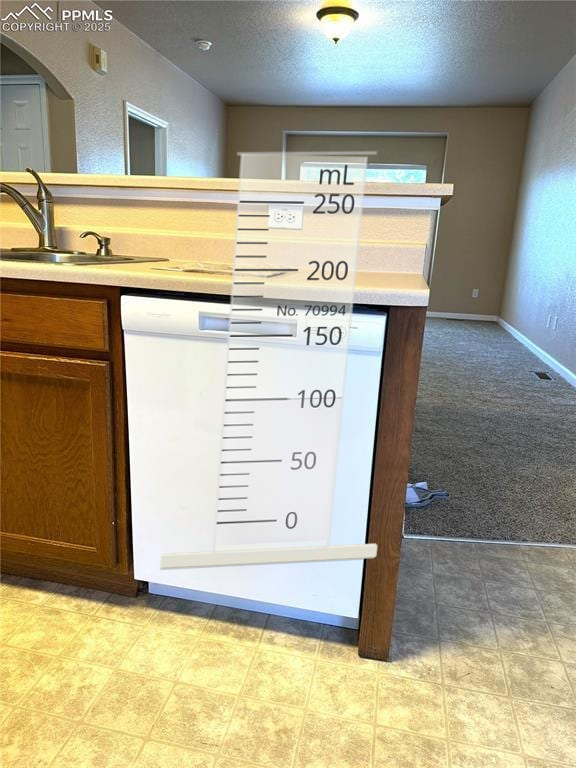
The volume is value=100 unit=mL
